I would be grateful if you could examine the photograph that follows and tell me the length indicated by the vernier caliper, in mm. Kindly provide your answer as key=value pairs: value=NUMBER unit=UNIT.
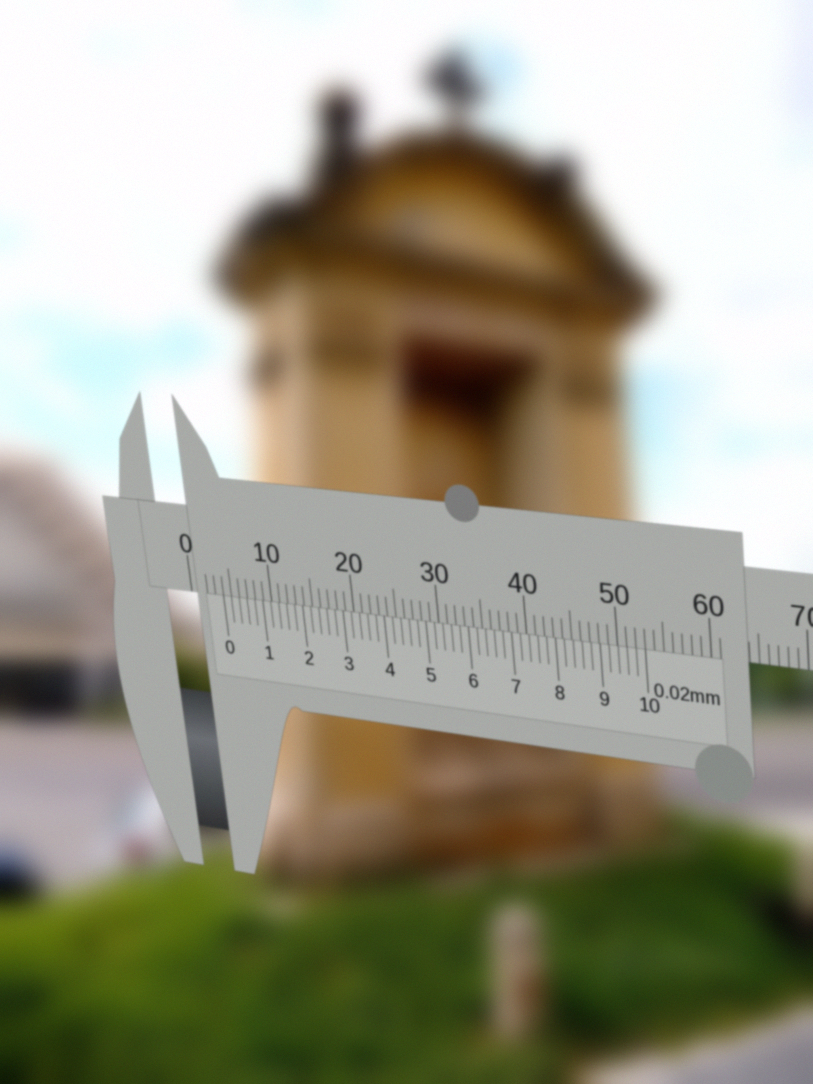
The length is value=4.0 unit=mm
